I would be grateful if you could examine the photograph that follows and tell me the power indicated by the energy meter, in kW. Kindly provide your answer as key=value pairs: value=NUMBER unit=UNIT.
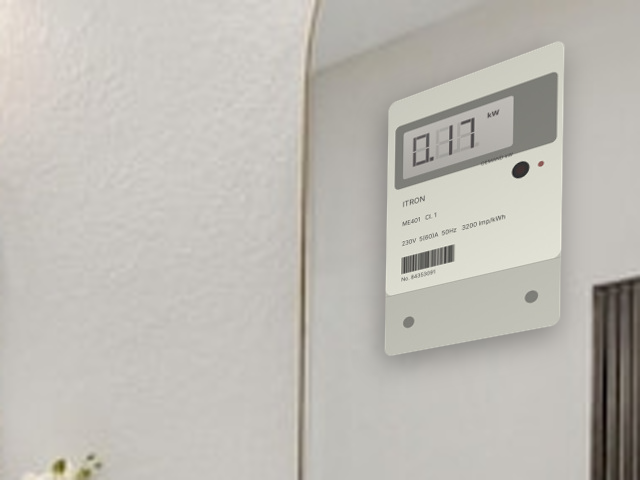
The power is value=0.17 unit=kW
